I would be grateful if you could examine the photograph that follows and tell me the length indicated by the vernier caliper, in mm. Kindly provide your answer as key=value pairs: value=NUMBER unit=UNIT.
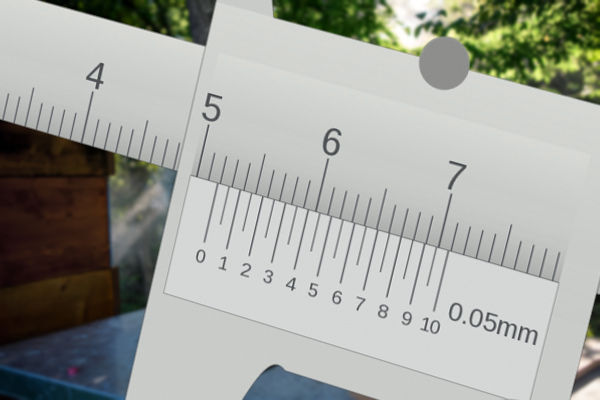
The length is value=51.8 unit=mm
